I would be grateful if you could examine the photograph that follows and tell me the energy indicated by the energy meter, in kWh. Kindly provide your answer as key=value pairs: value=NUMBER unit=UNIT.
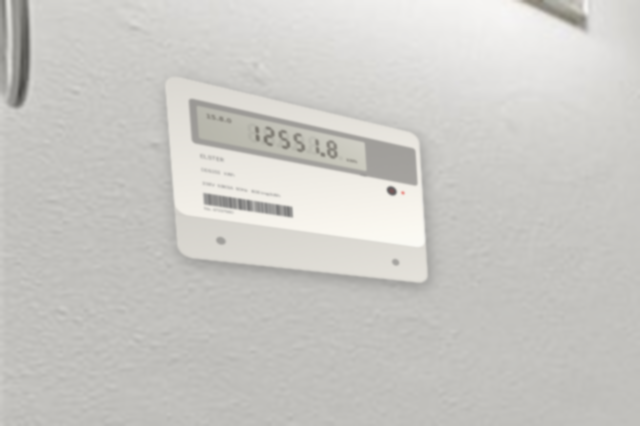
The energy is value=12551.8 unit=kWh
